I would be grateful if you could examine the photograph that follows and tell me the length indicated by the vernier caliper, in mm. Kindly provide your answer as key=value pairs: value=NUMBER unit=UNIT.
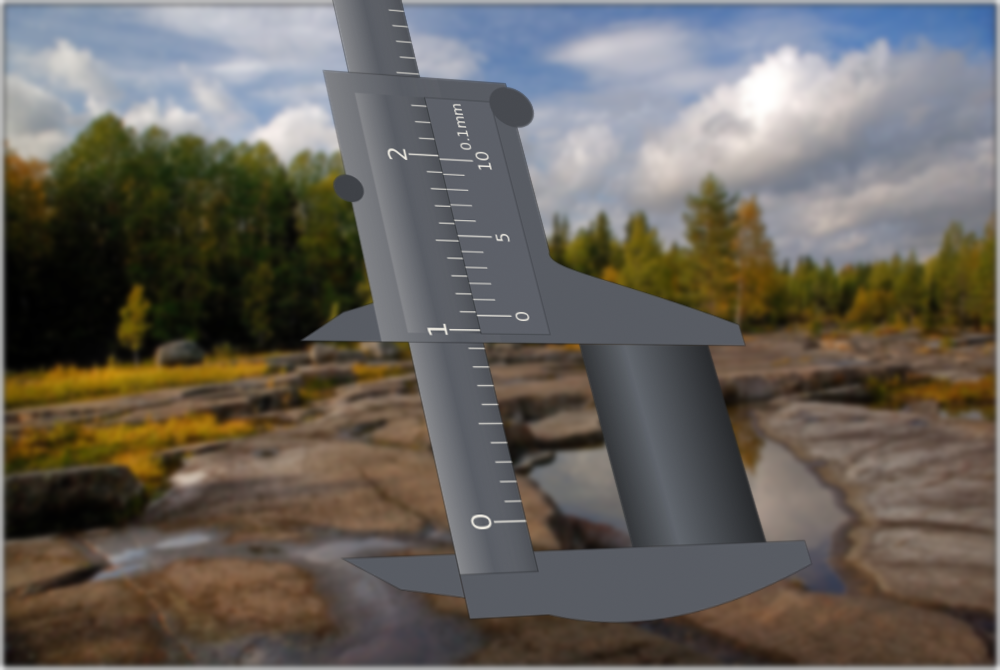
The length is value=10.8 unit=mm
